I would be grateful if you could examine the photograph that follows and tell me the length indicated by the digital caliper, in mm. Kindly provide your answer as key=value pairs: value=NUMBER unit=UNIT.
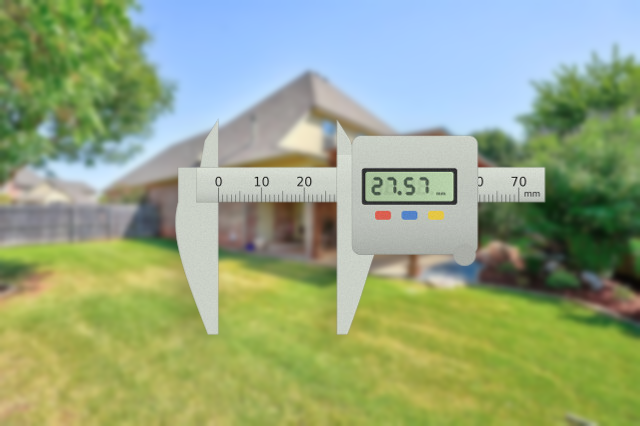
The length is value=27.57 unit=mm
